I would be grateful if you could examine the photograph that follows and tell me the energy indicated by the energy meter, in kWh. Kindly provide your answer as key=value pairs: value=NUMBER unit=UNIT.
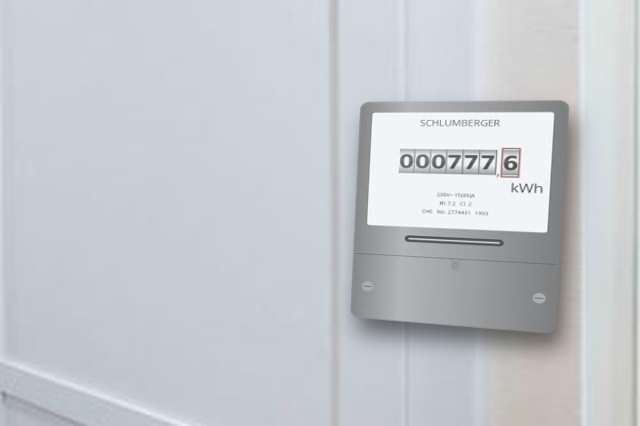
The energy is value=777.6 unit=kWh
